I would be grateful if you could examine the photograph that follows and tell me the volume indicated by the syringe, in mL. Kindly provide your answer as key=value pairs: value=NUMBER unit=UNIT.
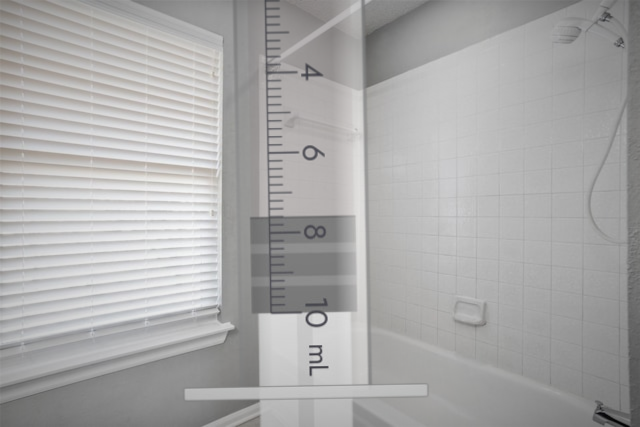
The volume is value=7.6 unit=mL
